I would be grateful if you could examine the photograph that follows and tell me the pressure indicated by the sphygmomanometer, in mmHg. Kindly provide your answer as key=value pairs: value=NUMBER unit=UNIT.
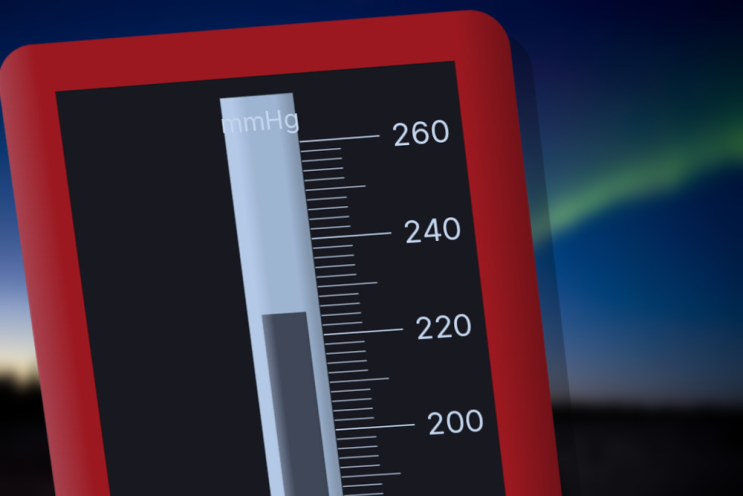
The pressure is value=225 unit=mmHg
